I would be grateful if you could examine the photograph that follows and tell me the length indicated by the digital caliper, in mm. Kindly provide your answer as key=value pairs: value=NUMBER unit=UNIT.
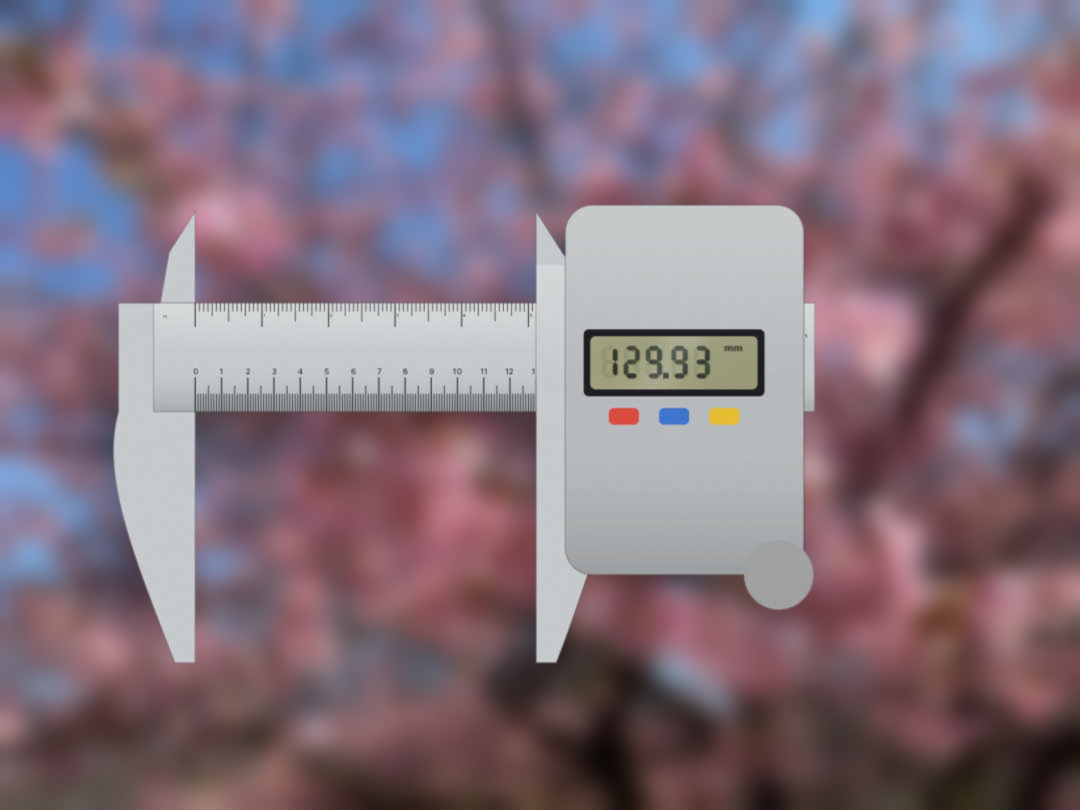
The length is value=129.93 unit=mm
